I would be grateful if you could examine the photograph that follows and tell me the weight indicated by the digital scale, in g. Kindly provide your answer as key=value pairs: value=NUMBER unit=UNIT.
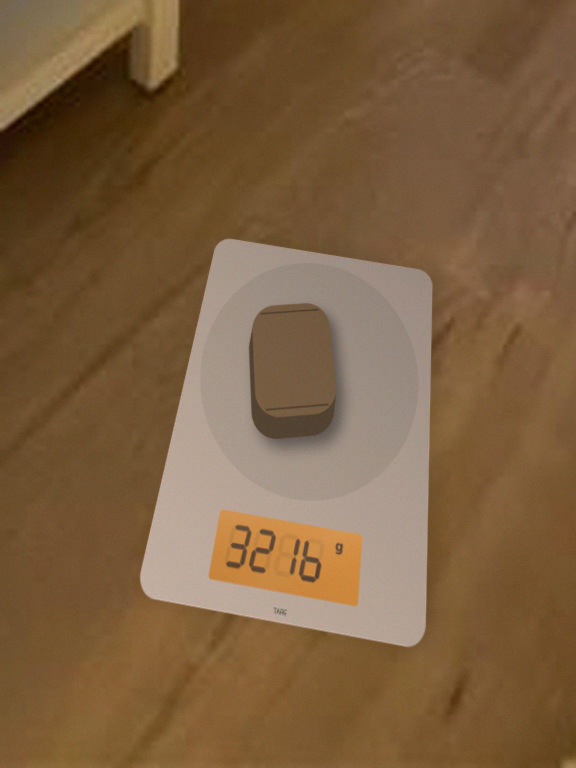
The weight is value=3216 unit=g
